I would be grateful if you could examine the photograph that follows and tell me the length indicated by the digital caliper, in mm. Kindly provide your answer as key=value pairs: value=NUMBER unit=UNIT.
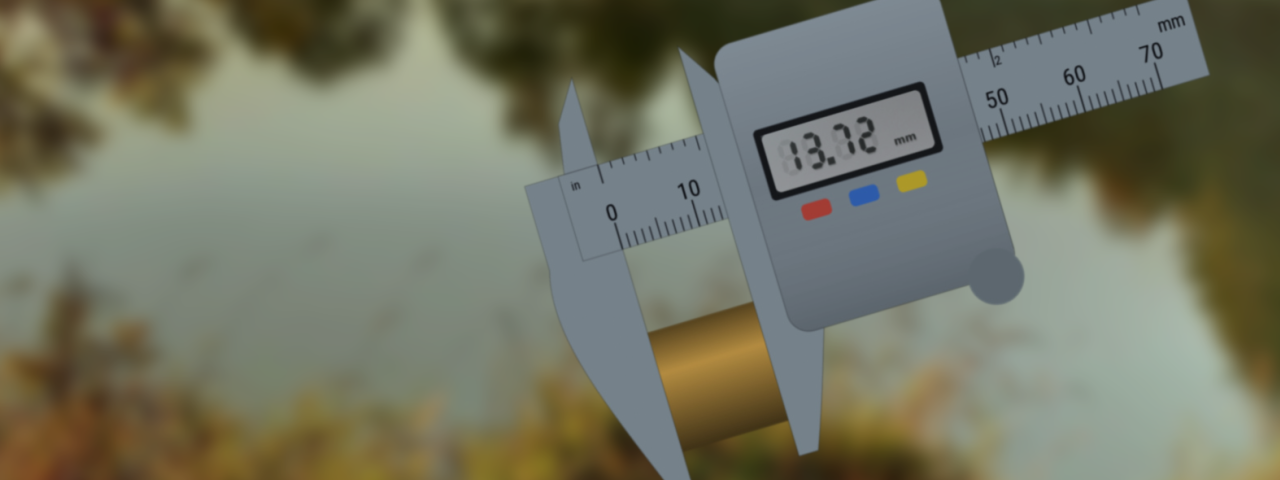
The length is value=13.72 unit=mm
